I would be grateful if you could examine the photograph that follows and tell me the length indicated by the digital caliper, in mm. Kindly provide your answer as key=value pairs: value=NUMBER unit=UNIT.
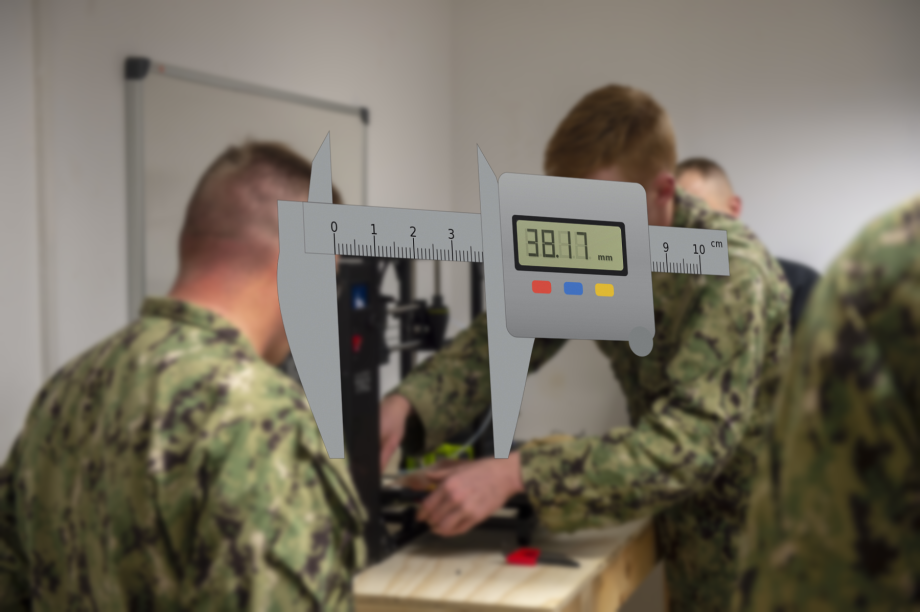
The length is value=38.17 unit=mm
